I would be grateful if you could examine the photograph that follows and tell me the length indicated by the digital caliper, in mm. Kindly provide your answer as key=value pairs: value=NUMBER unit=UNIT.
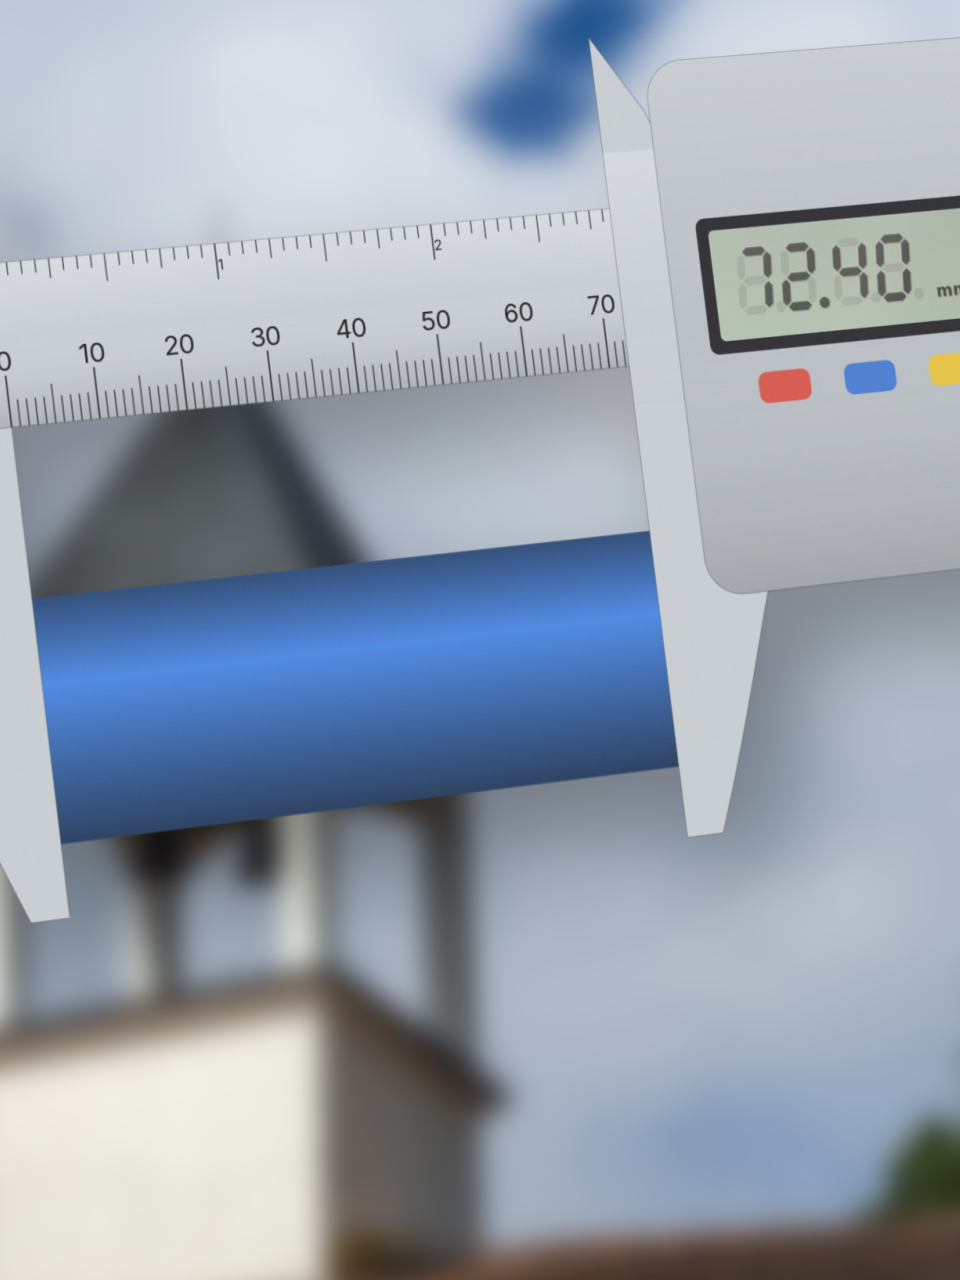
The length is value=72.40 unit=mm
